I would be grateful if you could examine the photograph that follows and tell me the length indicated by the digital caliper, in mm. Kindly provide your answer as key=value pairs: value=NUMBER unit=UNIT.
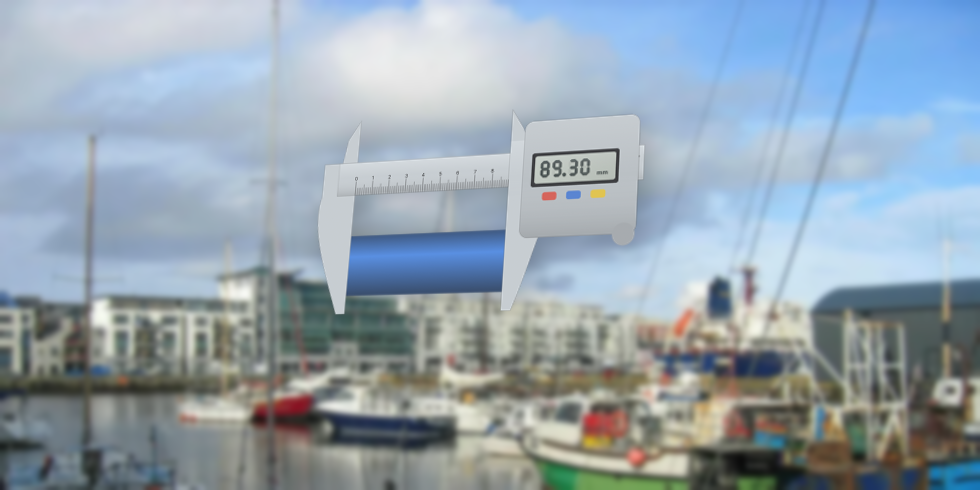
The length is value=89.30 unit=mm
